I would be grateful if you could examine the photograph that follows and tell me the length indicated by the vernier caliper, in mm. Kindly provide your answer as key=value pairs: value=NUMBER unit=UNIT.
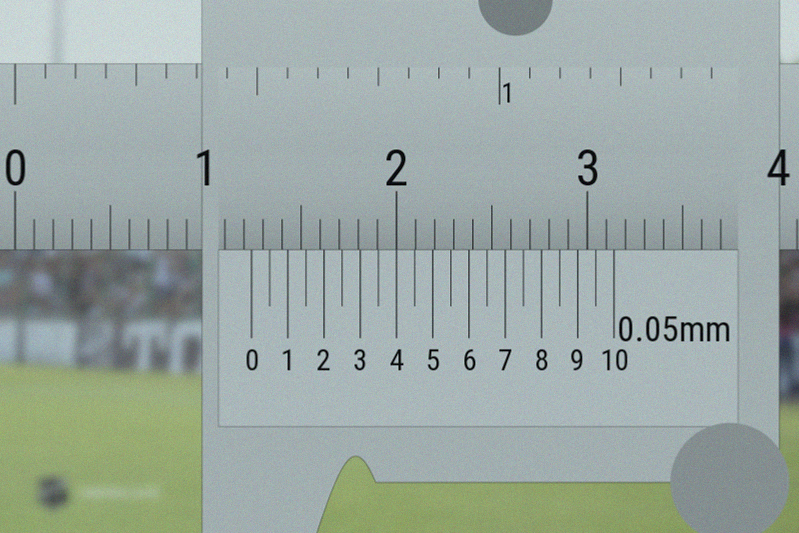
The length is value=12.4 unit=mm
